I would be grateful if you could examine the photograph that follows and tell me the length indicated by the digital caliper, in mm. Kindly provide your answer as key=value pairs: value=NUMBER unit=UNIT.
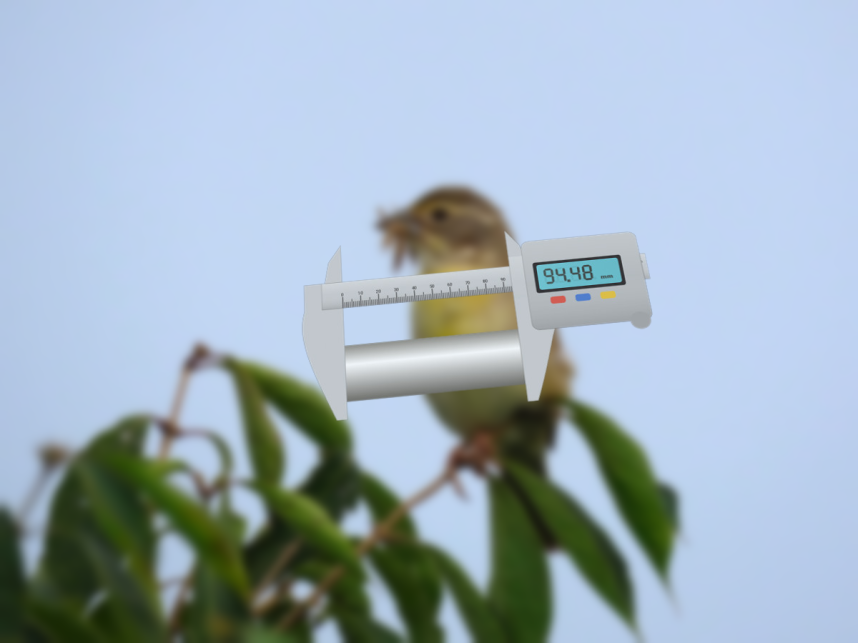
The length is value=94.48 unit=mm
